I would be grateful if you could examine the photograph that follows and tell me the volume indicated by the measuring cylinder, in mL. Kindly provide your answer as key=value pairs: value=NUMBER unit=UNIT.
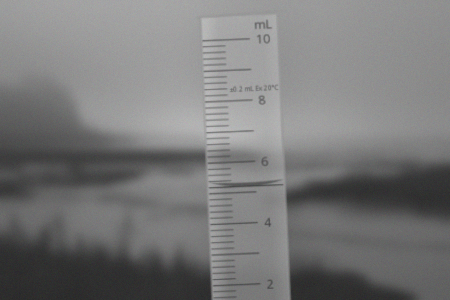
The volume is value=5.2 unit=mL
